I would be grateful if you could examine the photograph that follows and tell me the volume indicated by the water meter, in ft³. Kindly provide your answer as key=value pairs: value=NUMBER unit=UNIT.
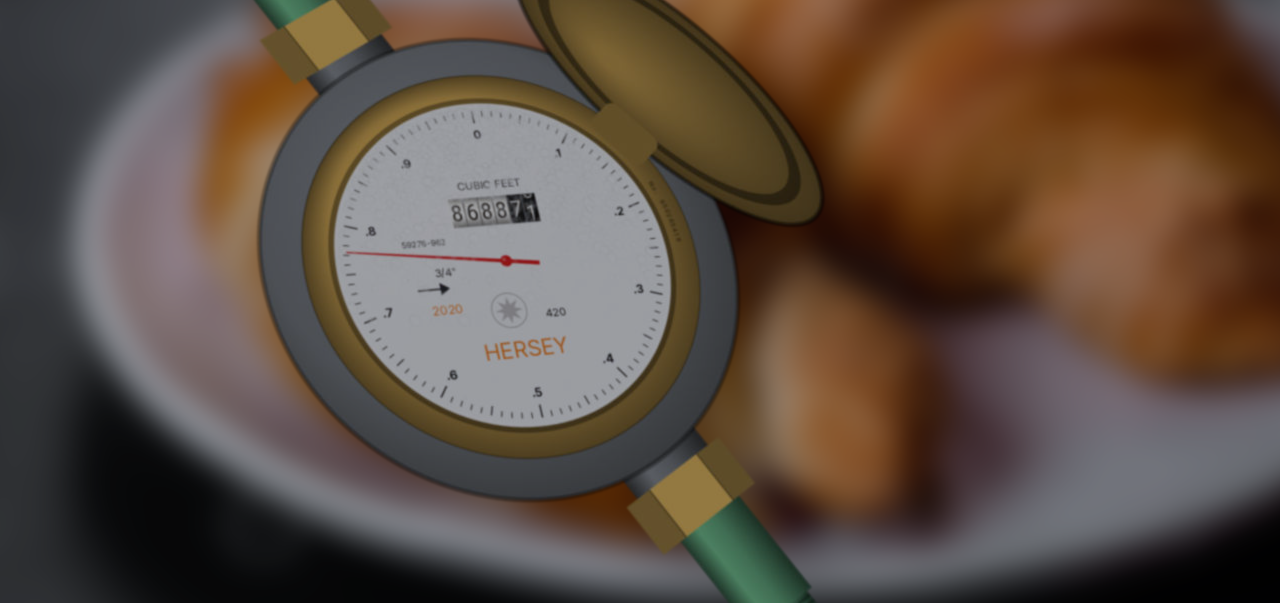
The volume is value=868870.77 unit=ft³
